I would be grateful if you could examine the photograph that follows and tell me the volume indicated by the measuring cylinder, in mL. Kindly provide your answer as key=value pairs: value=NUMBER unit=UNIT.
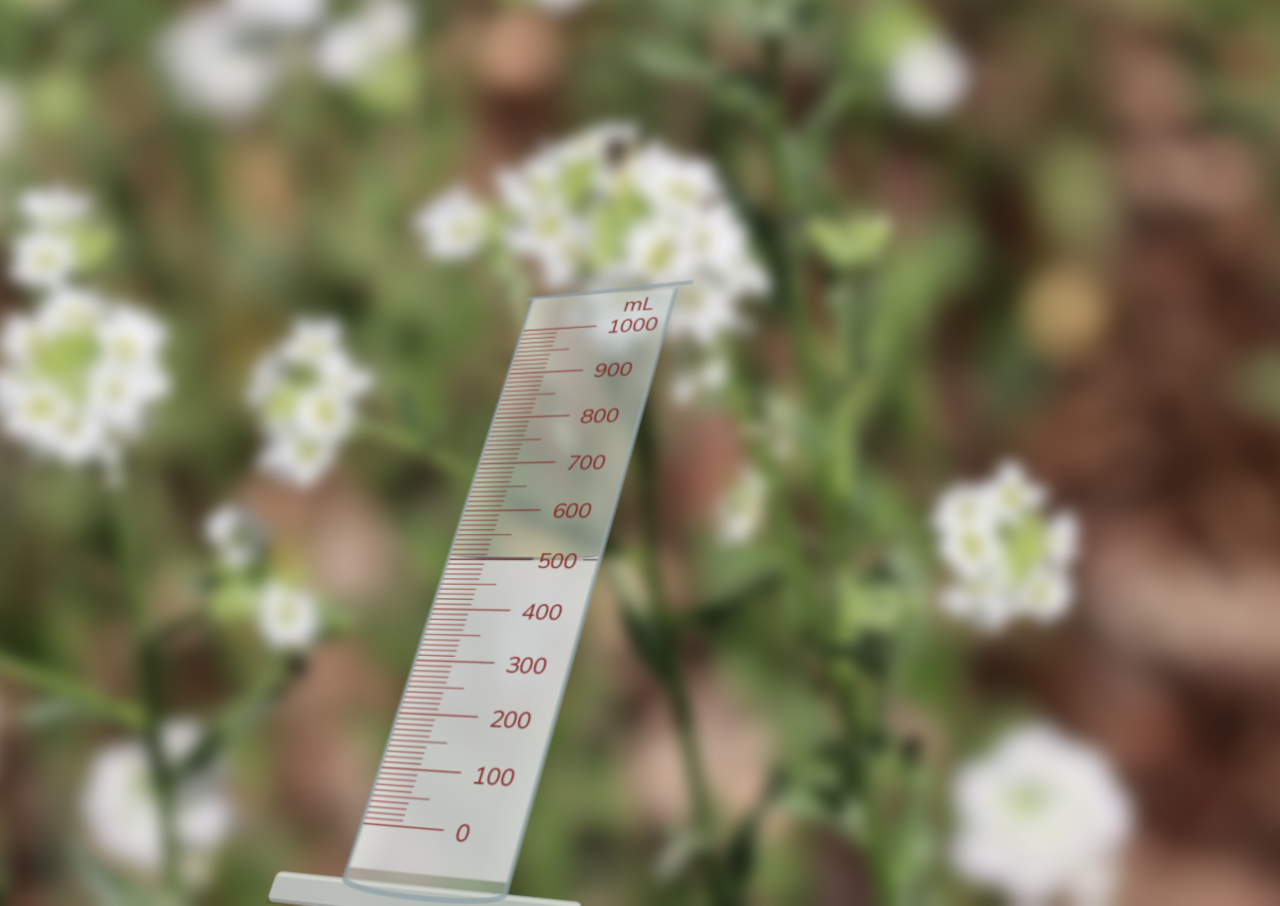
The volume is value=500 unit=mL
